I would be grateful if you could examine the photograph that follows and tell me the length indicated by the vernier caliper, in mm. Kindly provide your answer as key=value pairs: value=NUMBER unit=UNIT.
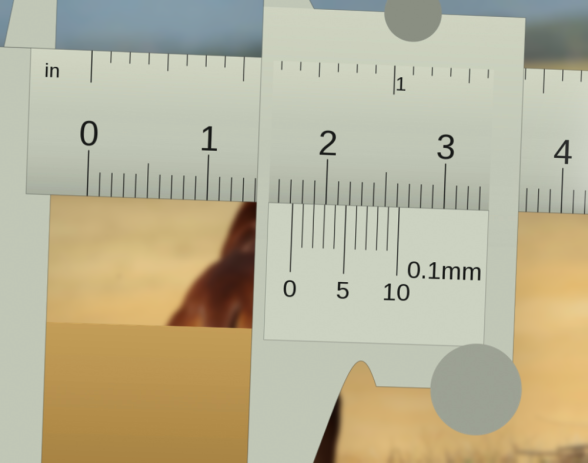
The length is value=17.2 unit=mm
